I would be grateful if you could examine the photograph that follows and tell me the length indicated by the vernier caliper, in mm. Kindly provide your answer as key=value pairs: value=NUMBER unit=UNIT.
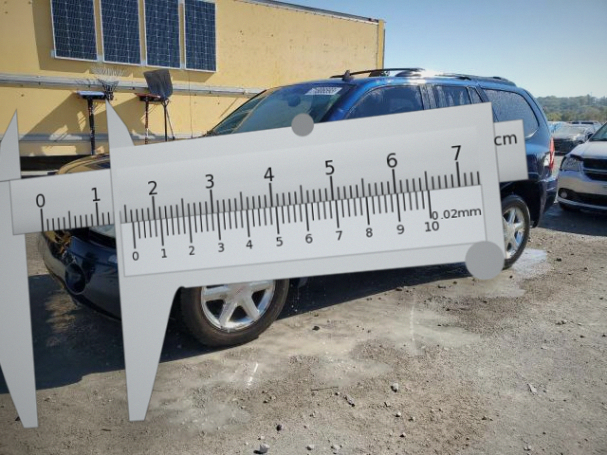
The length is value=16.2 unit=mm
